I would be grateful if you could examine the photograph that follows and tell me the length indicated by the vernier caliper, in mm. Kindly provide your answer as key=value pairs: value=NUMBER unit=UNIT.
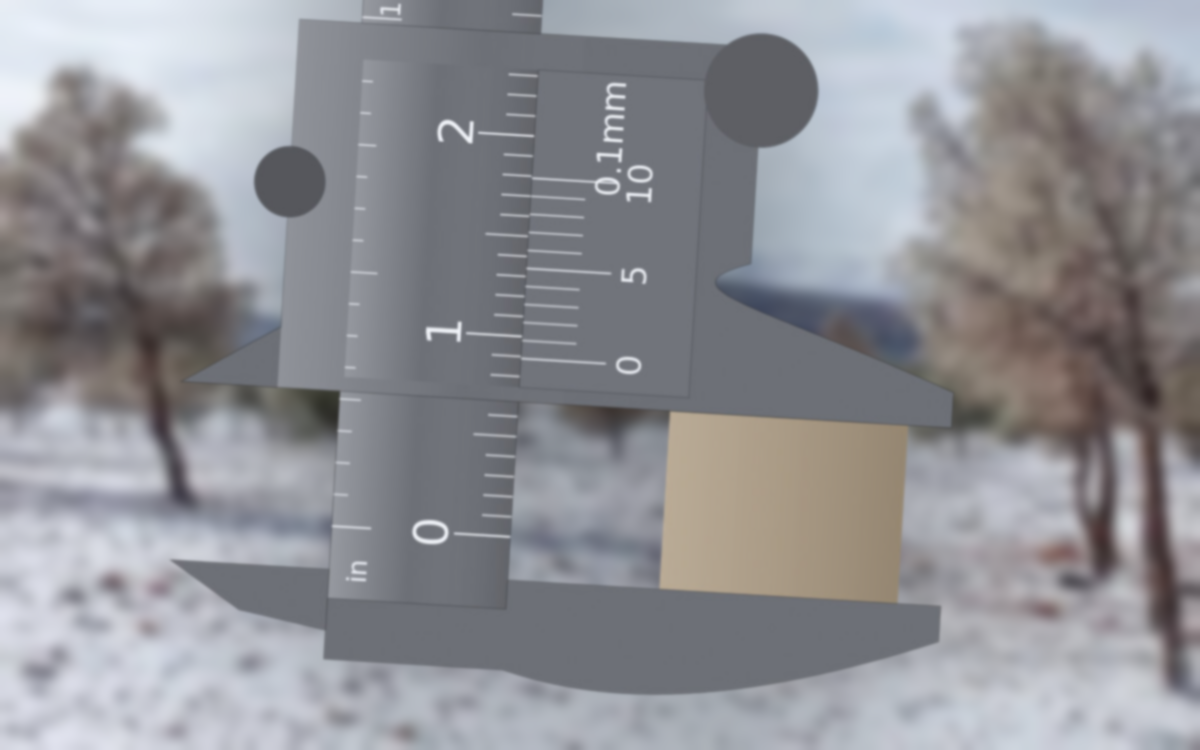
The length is value=8.9 unit=mm
